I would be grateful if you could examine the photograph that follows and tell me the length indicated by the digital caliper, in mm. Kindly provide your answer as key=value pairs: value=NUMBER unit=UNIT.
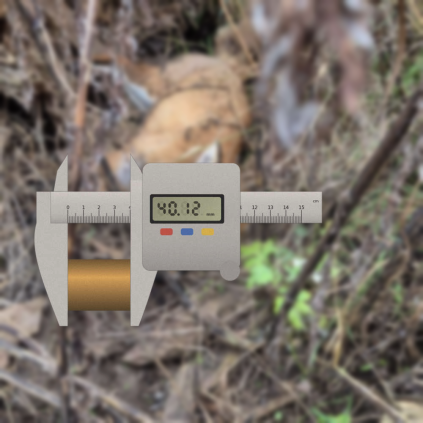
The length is value=40.12 unit=mm
